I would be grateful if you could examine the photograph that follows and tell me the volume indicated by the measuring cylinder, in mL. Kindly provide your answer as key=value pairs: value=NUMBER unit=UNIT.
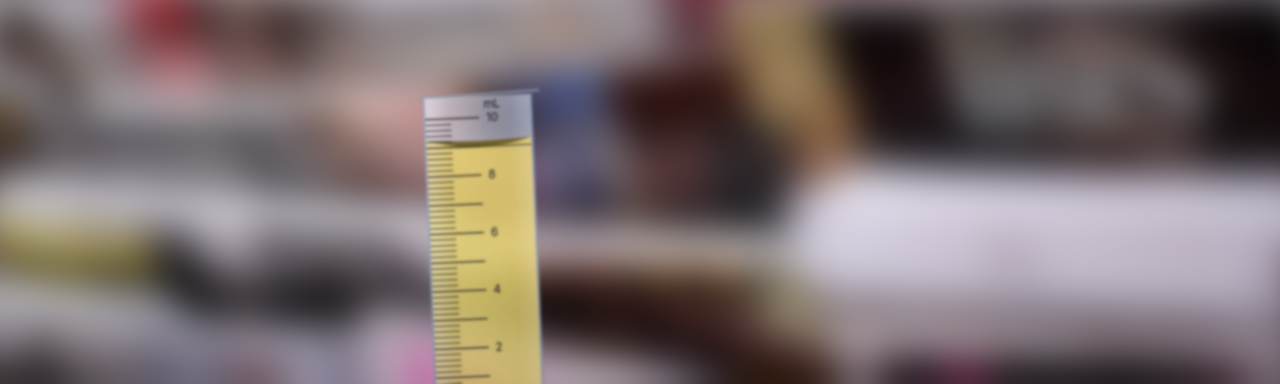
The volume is value=9 unit=mL
